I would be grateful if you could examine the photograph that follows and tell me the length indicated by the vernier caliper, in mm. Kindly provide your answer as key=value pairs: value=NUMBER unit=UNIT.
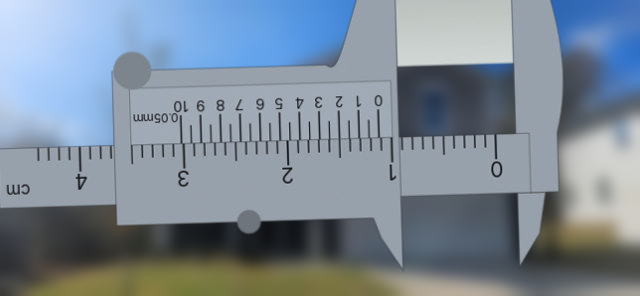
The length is value=11.2 unit=mm
